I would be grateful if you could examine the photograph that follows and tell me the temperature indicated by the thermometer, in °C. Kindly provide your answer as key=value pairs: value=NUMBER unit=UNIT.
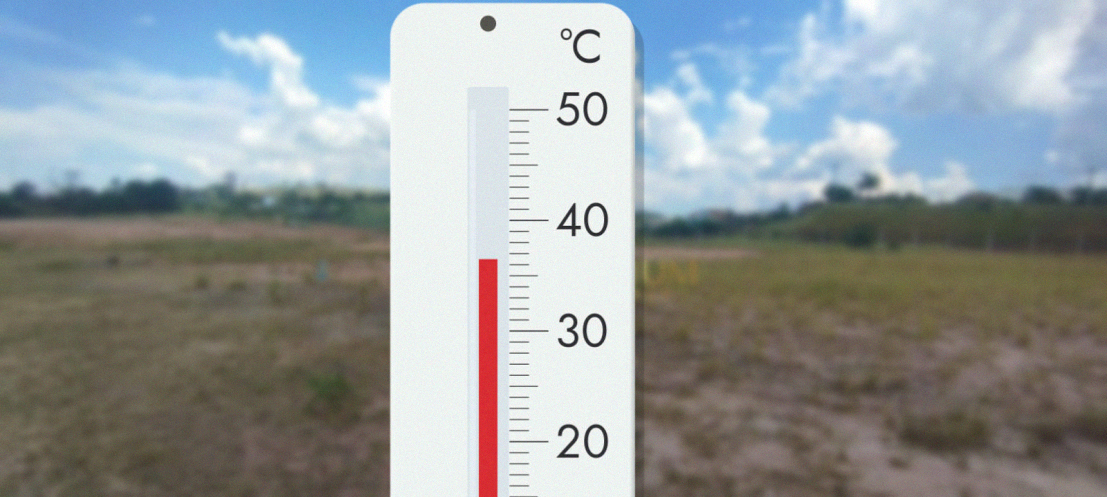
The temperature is value=36.5 unit=°C
